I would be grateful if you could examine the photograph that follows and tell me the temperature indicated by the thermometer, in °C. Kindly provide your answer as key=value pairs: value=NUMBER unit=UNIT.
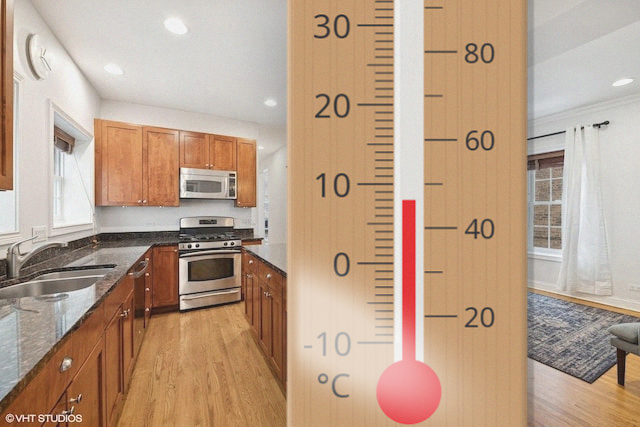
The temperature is value=8 unit=°C
